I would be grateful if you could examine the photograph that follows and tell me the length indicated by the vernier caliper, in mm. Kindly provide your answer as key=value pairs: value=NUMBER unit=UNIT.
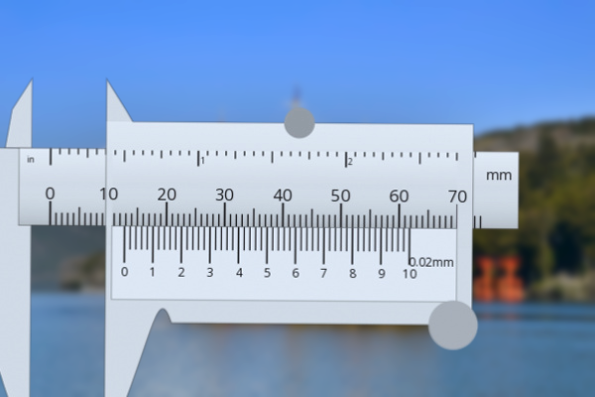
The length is value=12.8 unit=mm
